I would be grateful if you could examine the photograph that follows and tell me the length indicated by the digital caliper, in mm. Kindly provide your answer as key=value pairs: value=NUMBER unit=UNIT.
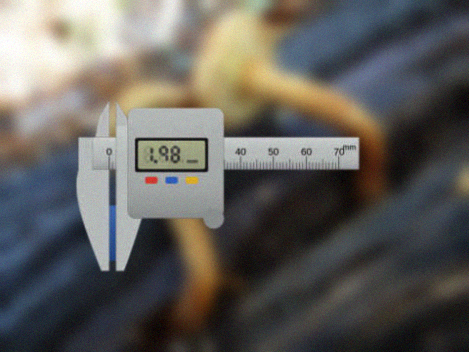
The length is value=1.98 unit=mm
